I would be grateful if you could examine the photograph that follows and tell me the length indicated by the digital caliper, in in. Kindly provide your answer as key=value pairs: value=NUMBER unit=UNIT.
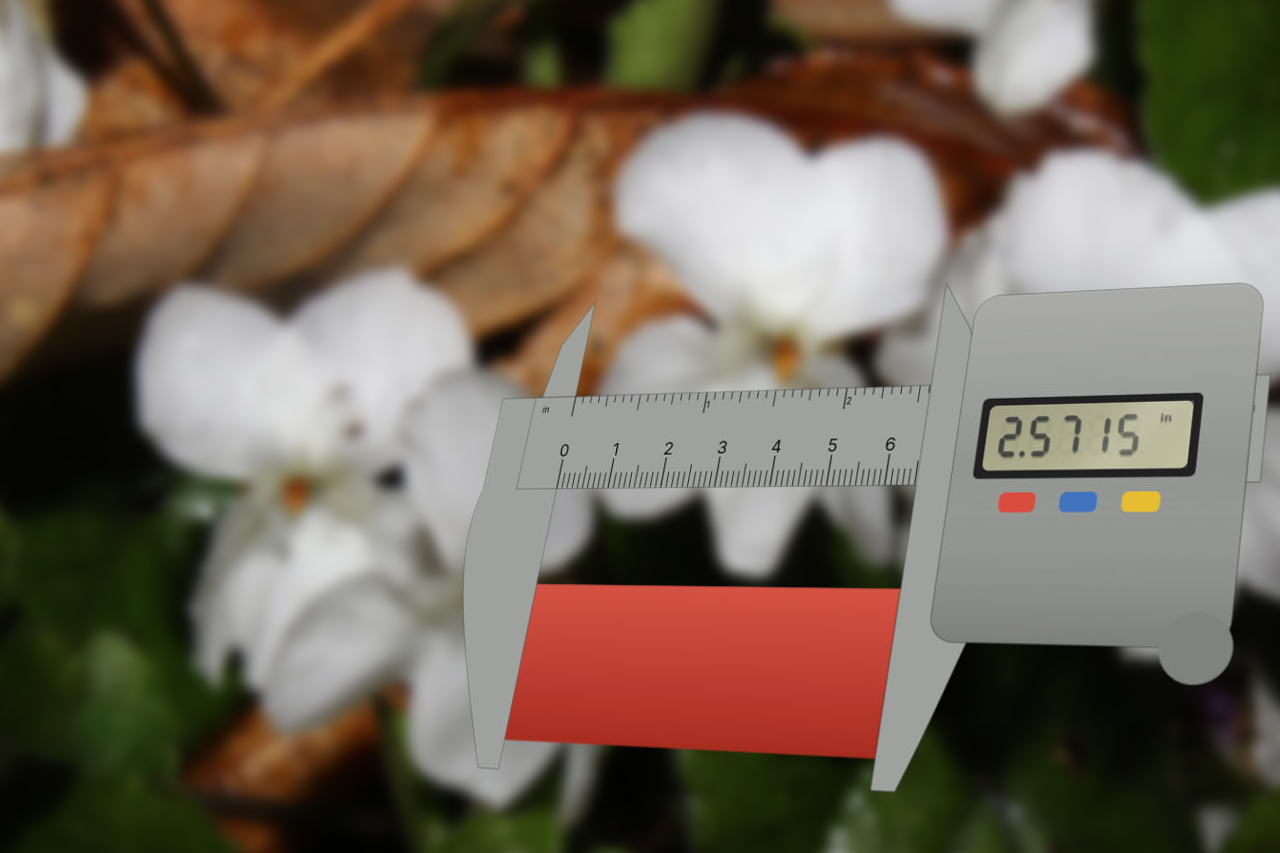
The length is value=2.5715 unit=in
